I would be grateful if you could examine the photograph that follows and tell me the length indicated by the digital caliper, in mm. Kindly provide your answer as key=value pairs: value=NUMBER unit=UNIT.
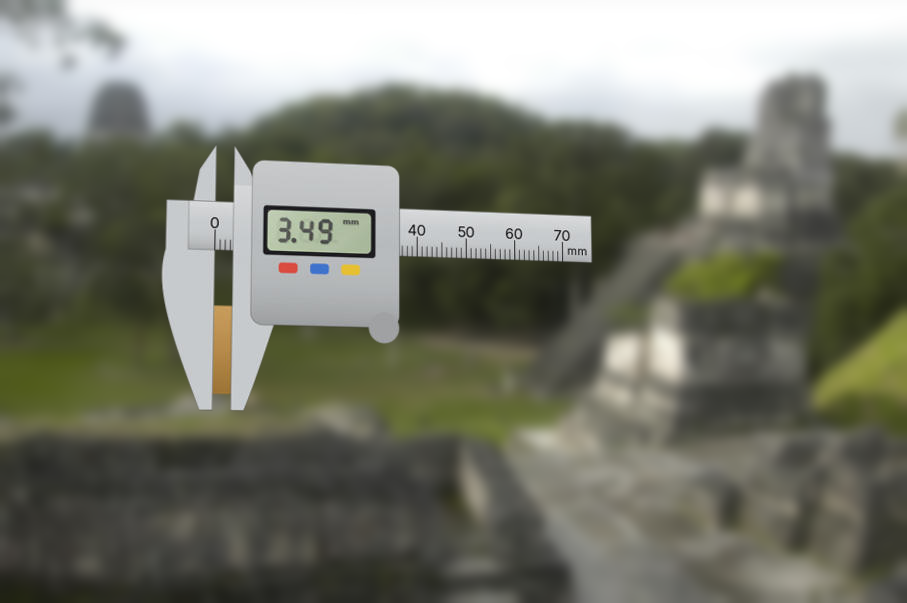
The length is value=3.49 unit=mm
